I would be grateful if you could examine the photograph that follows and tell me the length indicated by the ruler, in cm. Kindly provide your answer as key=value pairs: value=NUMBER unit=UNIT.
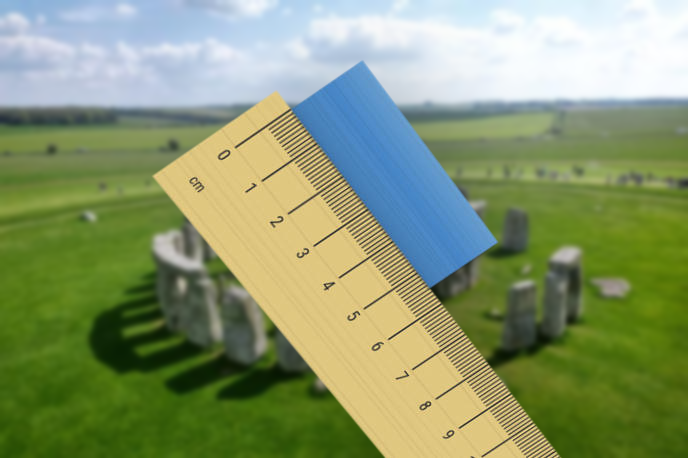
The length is value=5.5 unit=cm
